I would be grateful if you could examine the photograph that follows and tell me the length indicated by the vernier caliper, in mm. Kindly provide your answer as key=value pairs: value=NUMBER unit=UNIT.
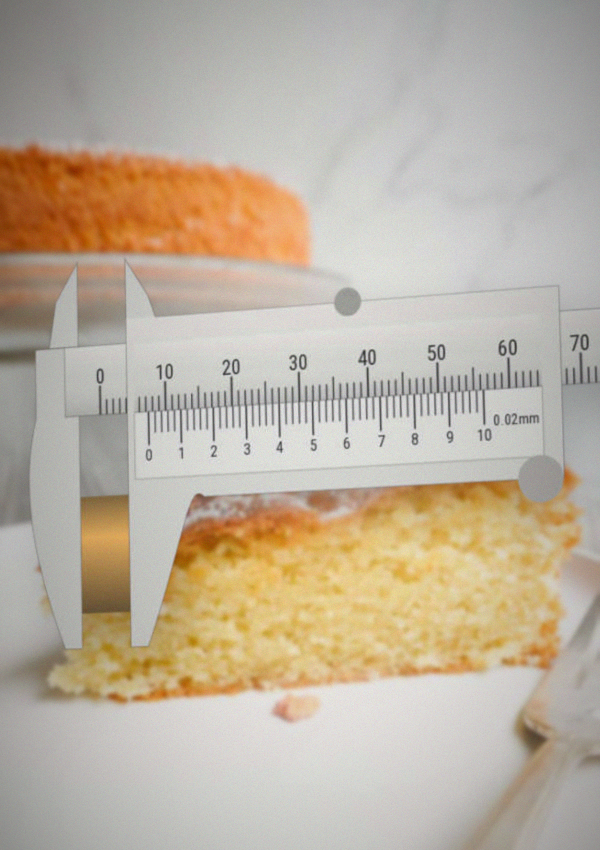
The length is value=7.4 unit=mm
